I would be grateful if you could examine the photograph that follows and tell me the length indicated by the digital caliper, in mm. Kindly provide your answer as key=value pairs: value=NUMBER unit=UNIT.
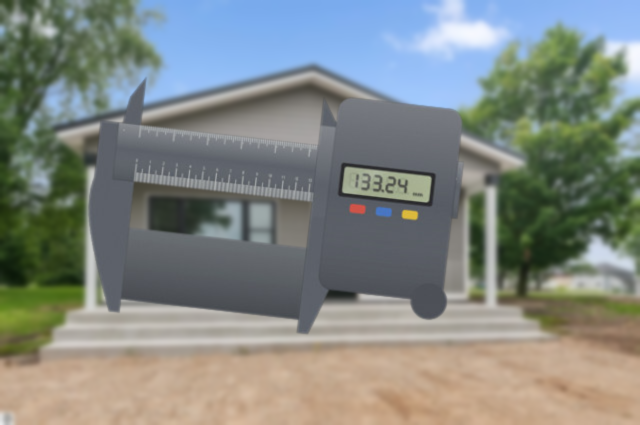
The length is value=133.24 unit=mm
